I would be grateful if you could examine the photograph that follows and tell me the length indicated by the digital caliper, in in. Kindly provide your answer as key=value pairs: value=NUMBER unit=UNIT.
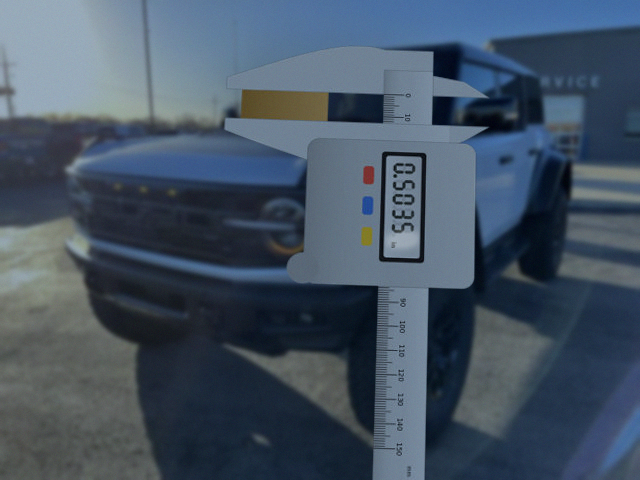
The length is value=0.5035 unit=in
